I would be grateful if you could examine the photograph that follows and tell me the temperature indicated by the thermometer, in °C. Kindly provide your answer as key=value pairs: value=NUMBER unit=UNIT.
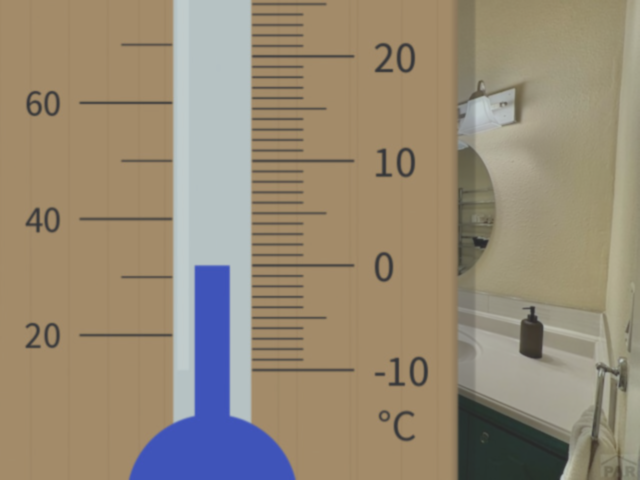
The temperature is value=0 unit=°C
